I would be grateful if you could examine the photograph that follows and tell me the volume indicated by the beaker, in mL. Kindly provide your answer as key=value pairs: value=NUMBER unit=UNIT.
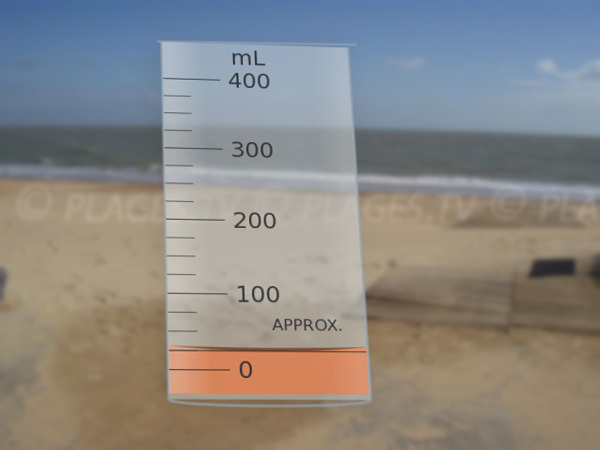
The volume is value=25 unit=mL
